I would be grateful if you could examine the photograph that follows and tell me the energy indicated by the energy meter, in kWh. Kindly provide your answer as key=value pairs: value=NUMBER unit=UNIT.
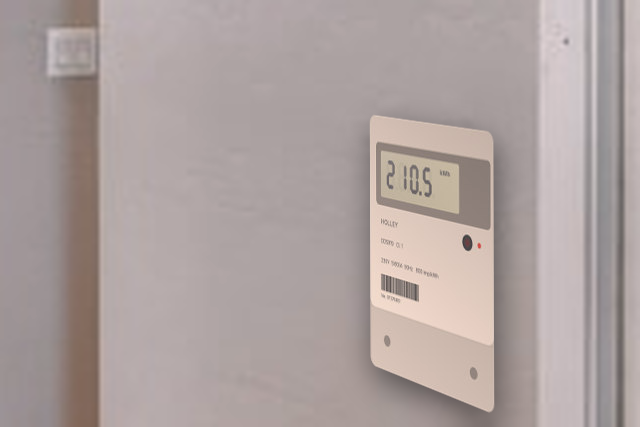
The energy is value=210.5 unit=kWh
